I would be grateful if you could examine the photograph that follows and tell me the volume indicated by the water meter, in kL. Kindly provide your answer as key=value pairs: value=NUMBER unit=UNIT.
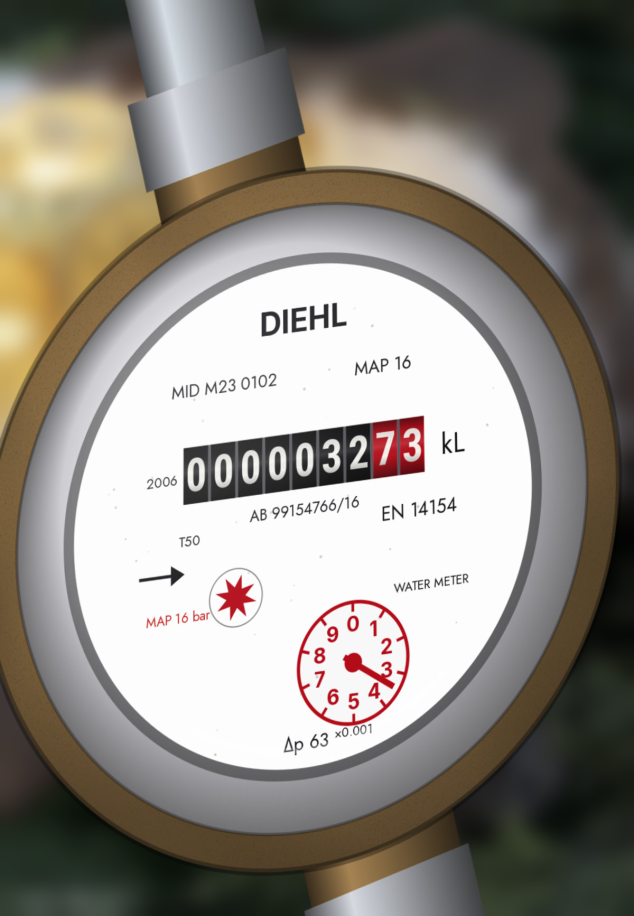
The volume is value=32.733 unit=kL
